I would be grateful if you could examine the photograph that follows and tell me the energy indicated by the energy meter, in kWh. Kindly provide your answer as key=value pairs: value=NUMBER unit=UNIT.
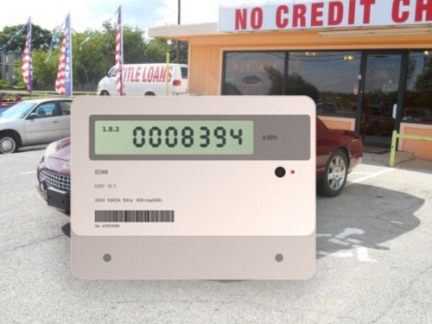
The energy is value=8394 unit=kWh
